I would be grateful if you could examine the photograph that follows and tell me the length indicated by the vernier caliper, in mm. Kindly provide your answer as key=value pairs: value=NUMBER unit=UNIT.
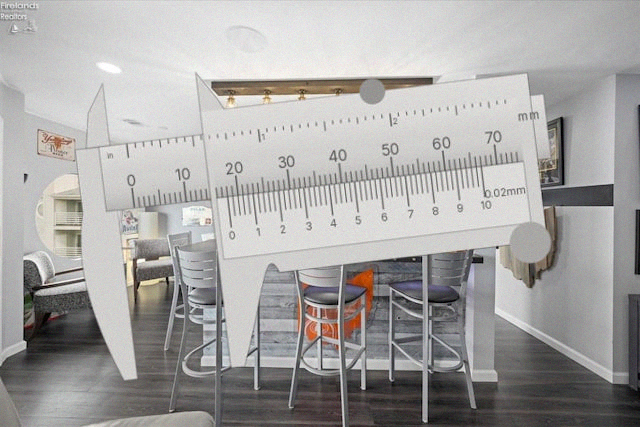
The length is value=18.0 unit=mm
